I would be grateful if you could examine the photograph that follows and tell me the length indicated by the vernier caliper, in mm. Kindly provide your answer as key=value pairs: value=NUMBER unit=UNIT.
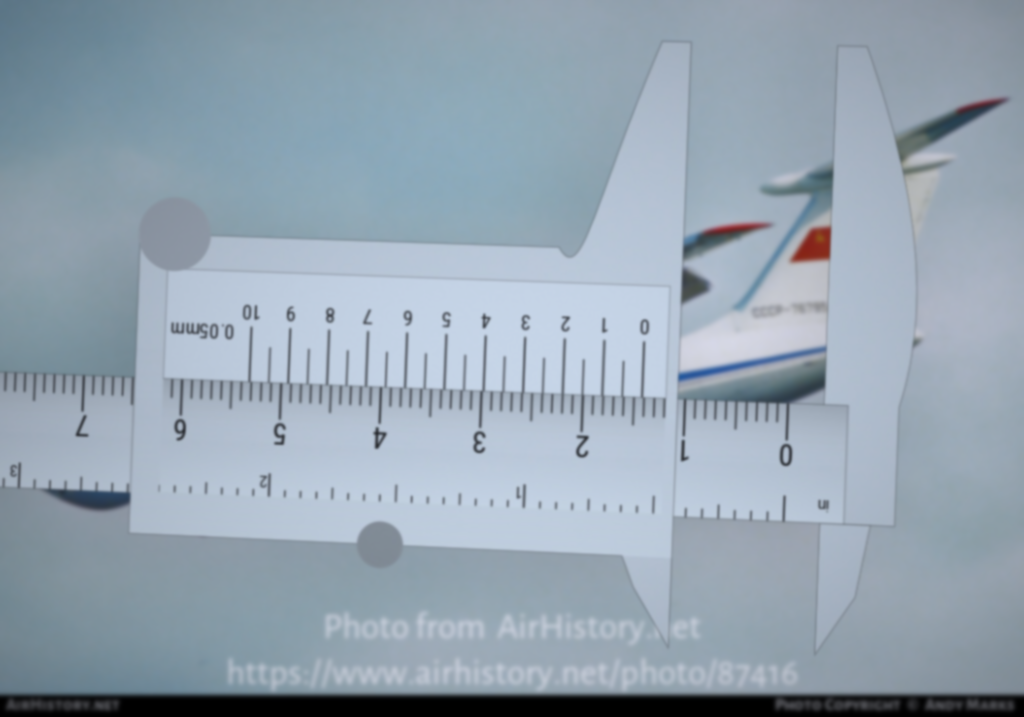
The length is value=14.2 unit=mm
